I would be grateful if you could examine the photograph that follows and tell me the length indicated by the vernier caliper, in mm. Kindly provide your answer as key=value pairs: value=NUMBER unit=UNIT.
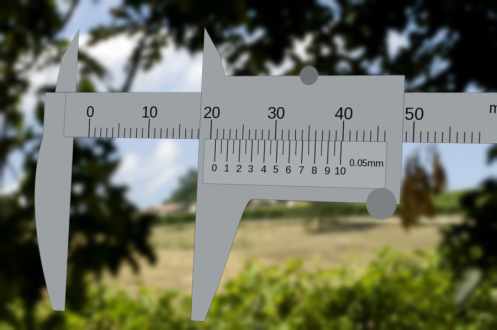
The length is value=20.8 unit=mm
